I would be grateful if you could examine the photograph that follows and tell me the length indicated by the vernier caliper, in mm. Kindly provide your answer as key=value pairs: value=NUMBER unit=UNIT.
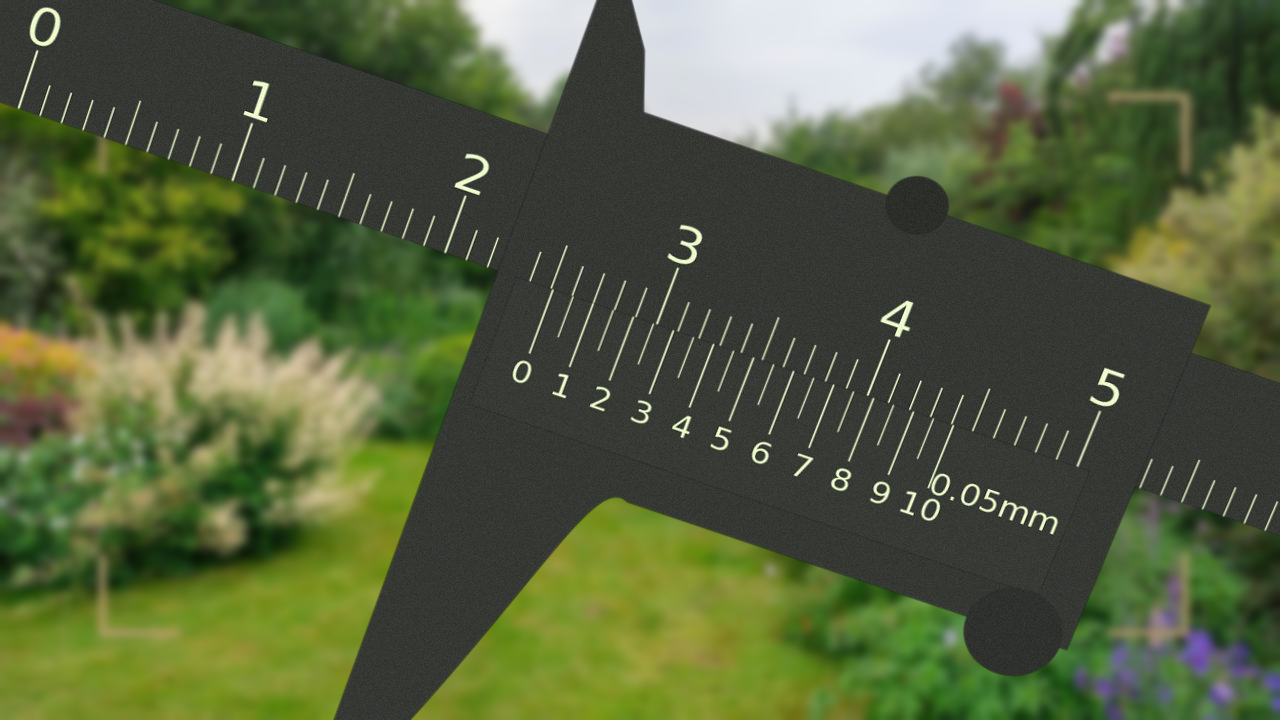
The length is value=25.1 unit=mm
